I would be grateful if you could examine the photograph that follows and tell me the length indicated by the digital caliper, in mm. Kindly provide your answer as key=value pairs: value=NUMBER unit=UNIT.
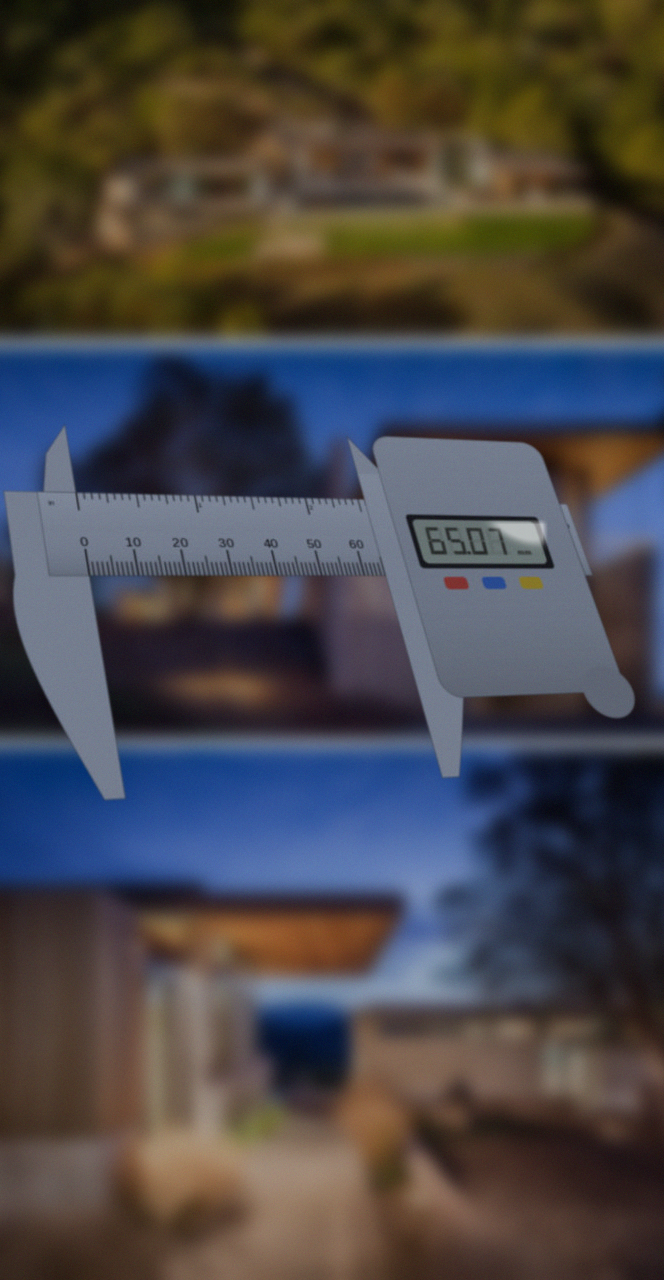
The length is value=65.07 unit=mm
